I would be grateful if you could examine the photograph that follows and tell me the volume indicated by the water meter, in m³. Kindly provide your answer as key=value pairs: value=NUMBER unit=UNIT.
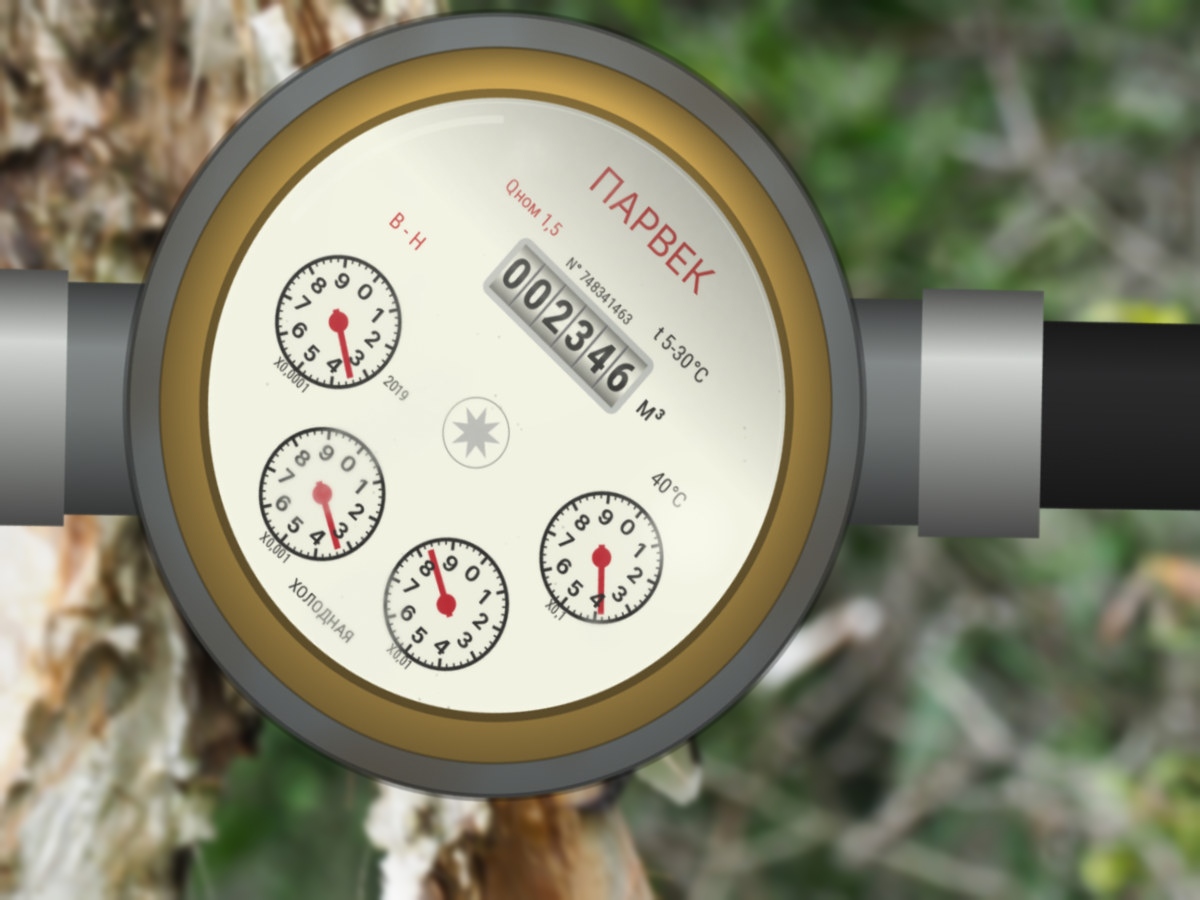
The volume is value=2346.3833 unit=m³
